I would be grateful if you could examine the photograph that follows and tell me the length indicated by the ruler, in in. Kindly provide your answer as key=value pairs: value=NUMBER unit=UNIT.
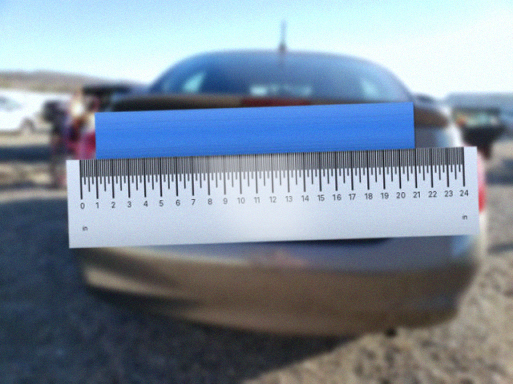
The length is value=20 unit=in
